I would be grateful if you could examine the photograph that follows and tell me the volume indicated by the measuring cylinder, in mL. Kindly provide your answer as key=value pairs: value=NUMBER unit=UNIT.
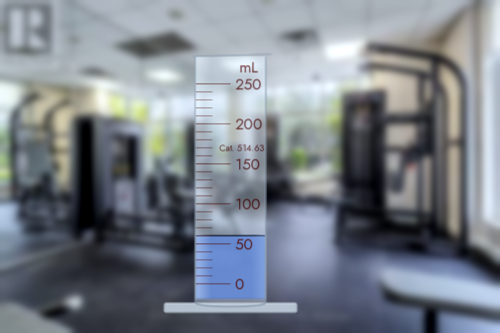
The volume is value=60 unit=mL
